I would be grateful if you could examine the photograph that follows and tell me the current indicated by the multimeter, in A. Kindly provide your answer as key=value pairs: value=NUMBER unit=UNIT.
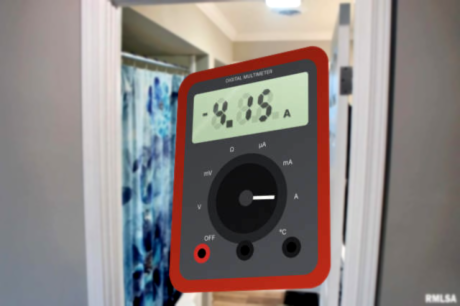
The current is value=-4.15 unit=A
